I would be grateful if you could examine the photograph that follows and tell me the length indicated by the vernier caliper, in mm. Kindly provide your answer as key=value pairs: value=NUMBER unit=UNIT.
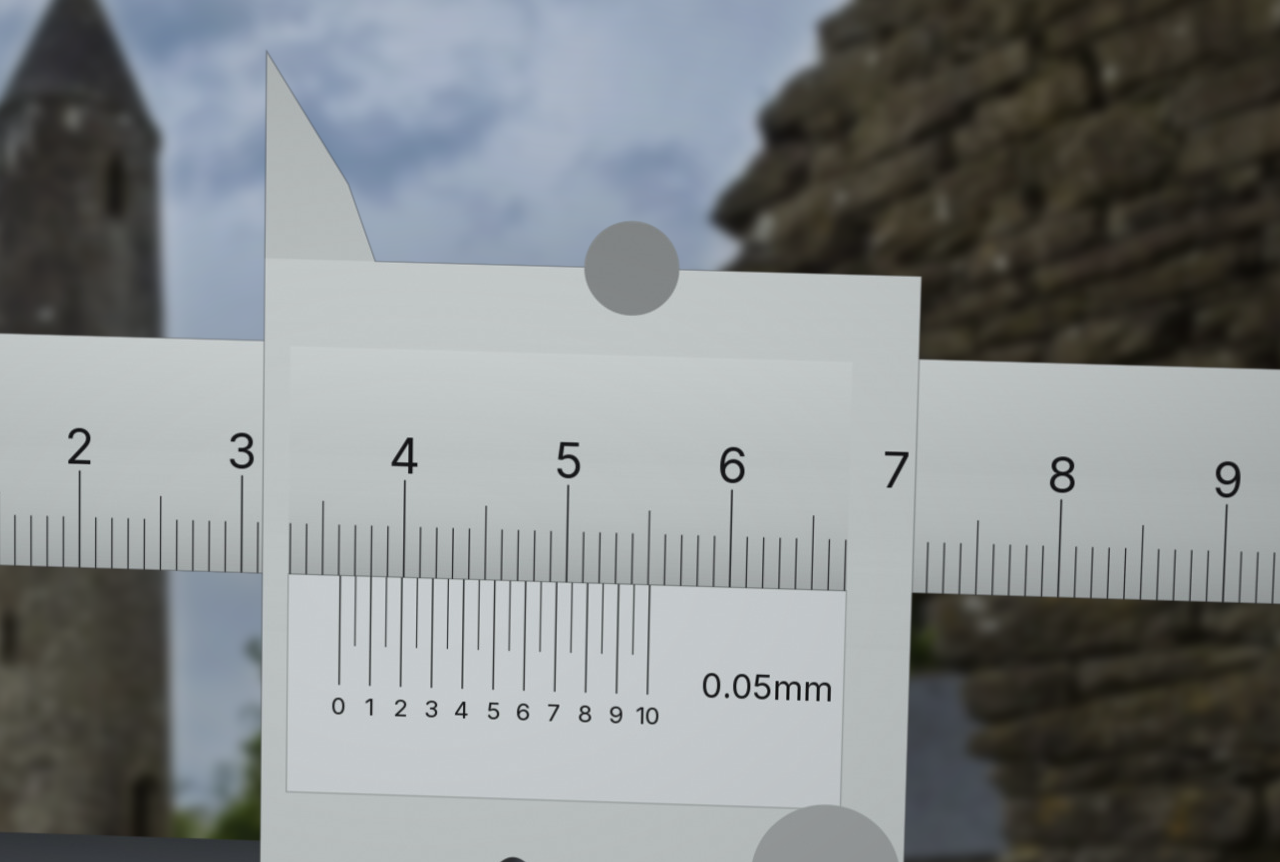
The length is value=36.1 unit=mm
